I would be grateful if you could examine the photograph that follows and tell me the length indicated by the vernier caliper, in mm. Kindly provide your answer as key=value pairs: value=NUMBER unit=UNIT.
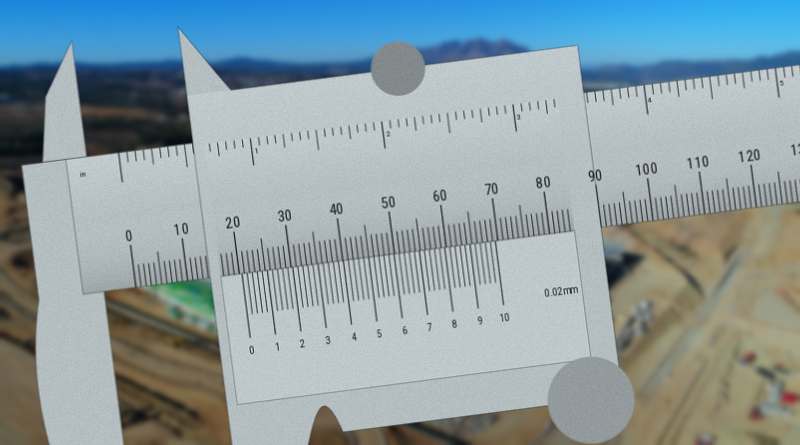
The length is value=20.5 unit=mm
